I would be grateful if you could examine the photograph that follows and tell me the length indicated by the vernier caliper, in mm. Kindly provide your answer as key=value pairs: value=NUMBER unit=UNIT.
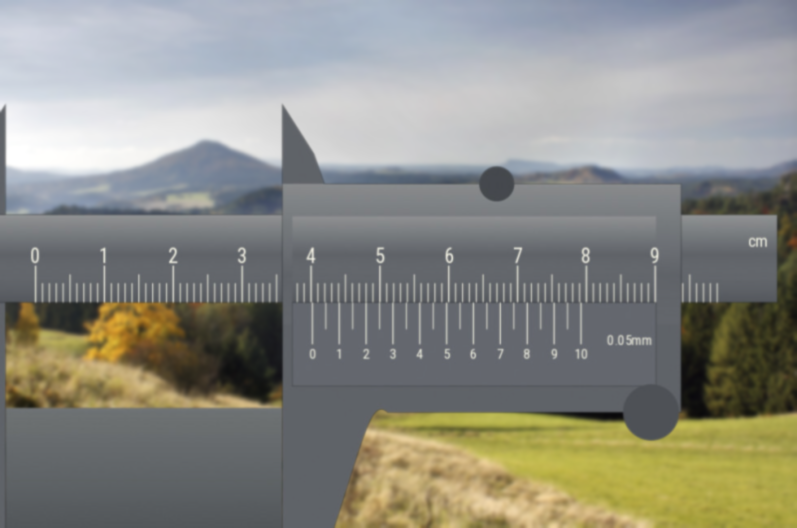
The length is value=40.2 unit=mm
